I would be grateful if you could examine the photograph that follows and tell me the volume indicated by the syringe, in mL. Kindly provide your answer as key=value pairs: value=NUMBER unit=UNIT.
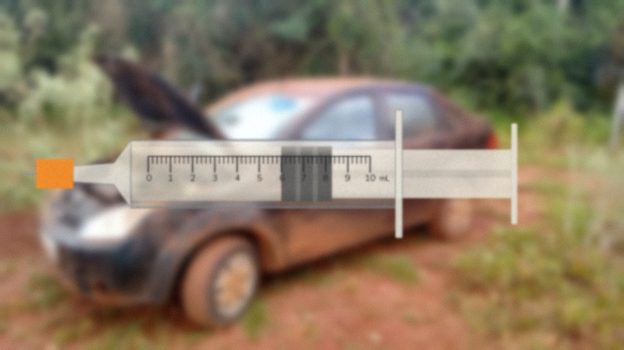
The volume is value=6 unit=mL
